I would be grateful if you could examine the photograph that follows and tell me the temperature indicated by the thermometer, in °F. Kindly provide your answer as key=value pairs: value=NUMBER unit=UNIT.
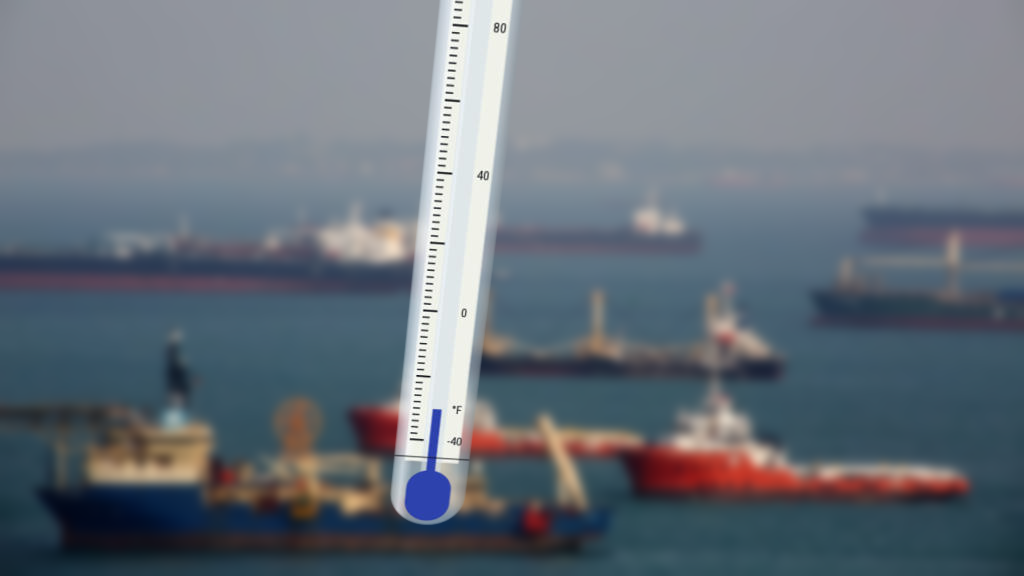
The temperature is value=-30 unit=°F
